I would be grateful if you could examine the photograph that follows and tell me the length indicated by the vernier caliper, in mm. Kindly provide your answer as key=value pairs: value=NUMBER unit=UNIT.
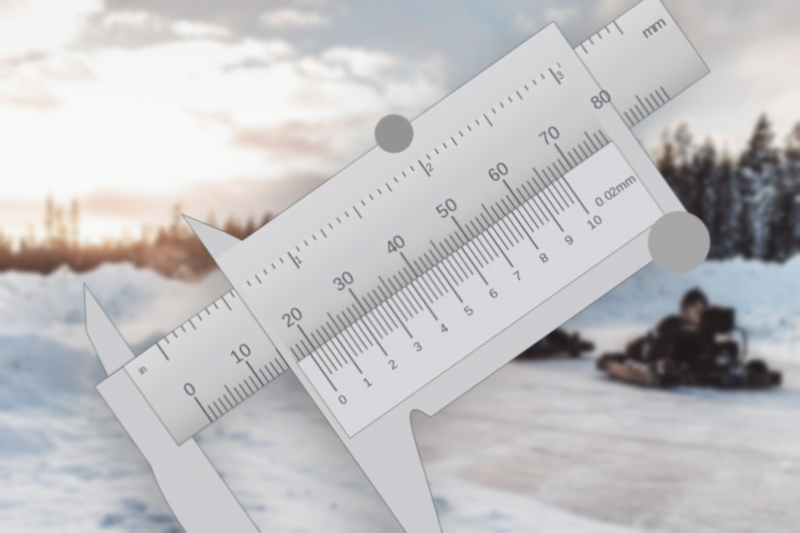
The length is value=19.0 unit=mm
